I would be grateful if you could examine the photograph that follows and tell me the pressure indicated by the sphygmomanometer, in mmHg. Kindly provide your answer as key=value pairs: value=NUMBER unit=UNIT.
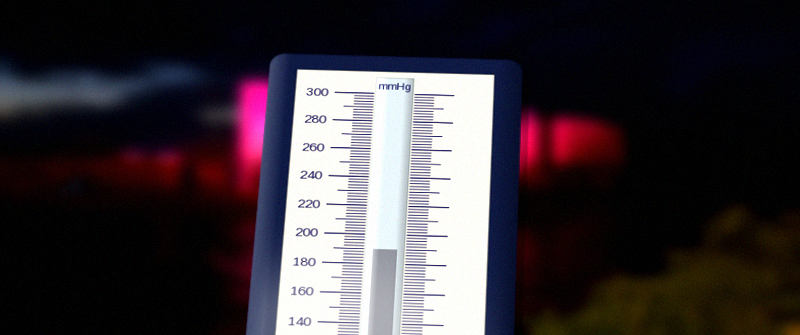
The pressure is value=190 unit=mmHg
